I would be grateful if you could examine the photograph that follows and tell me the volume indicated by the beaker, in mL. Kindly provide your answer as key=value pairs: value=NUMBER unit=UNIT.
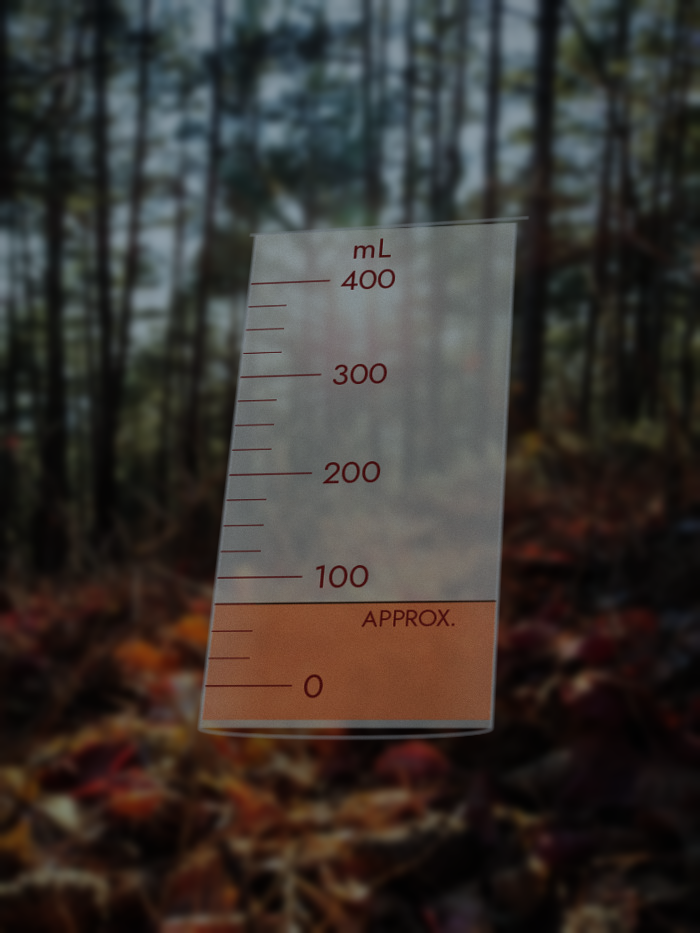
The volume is value=75 unit=mL
